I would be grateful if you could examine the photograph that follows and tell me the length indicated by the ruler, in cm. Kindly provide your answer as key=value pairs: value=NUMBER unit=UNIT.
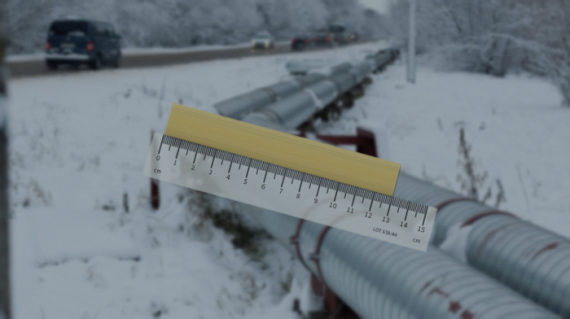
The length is value=13 unit=cm
